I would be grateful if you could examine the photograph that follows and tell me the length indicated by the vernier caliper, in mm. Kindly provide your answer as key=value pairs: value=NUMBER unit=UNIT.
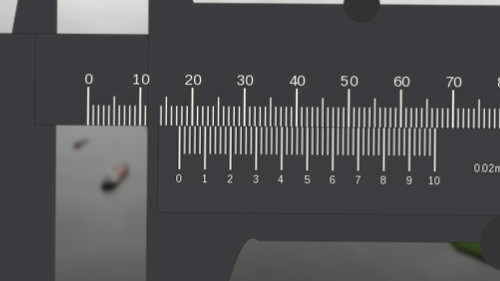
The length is value=17.6 unit=mm
